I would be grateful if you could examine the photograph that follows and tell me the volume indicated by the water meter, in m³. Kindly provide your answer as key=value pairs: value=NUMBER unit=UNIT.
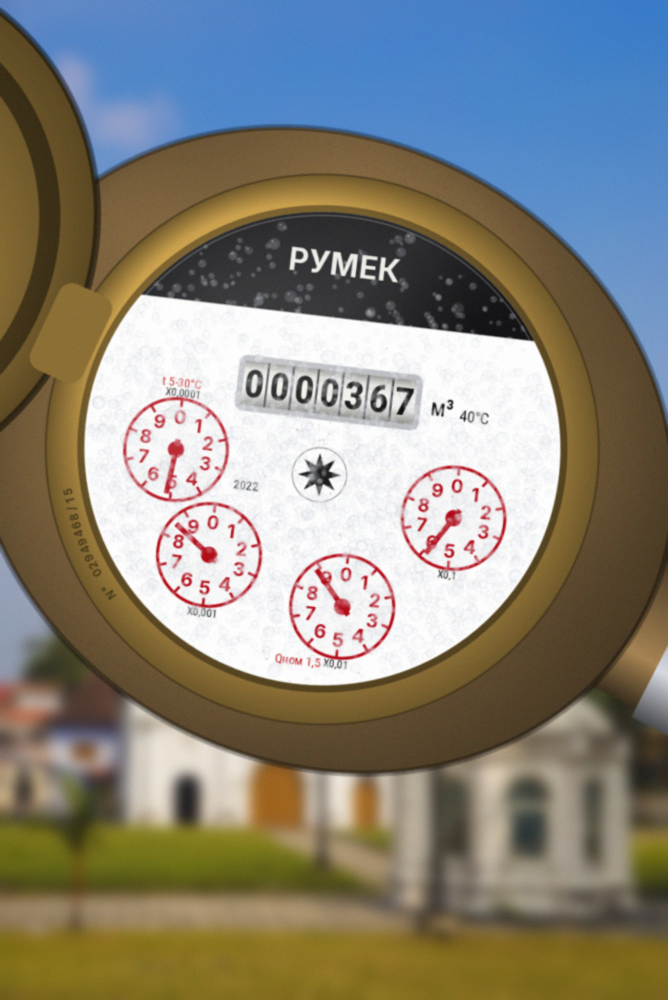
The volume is value=367.5885 unit=m³
